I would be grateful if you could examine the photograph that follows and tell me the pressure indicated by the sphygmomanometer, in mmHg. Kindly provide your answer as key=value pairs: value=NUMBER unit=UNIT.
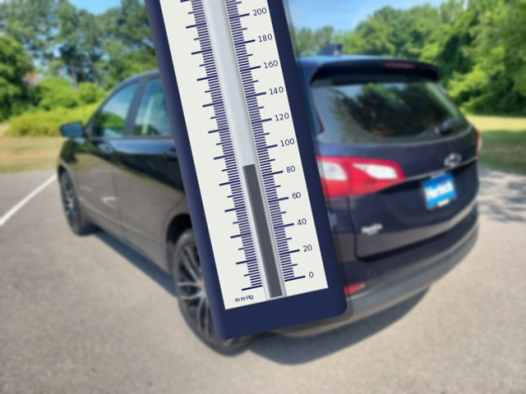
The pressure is value=90 unit=mmHg
